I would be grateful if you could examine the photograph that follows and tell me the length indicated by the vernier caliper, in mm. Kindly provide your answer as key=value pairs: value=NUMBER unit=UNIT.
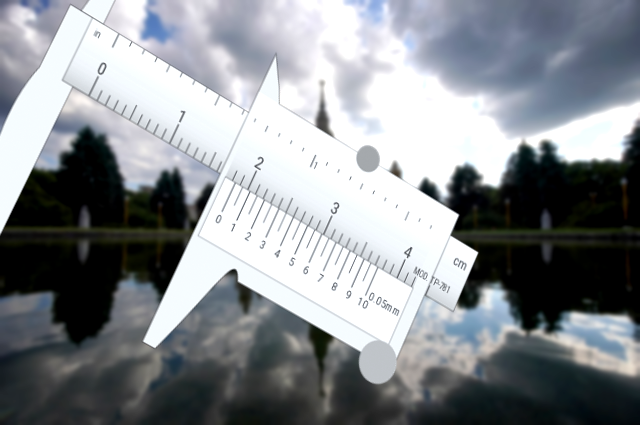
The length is value=18.4 unit=mm
